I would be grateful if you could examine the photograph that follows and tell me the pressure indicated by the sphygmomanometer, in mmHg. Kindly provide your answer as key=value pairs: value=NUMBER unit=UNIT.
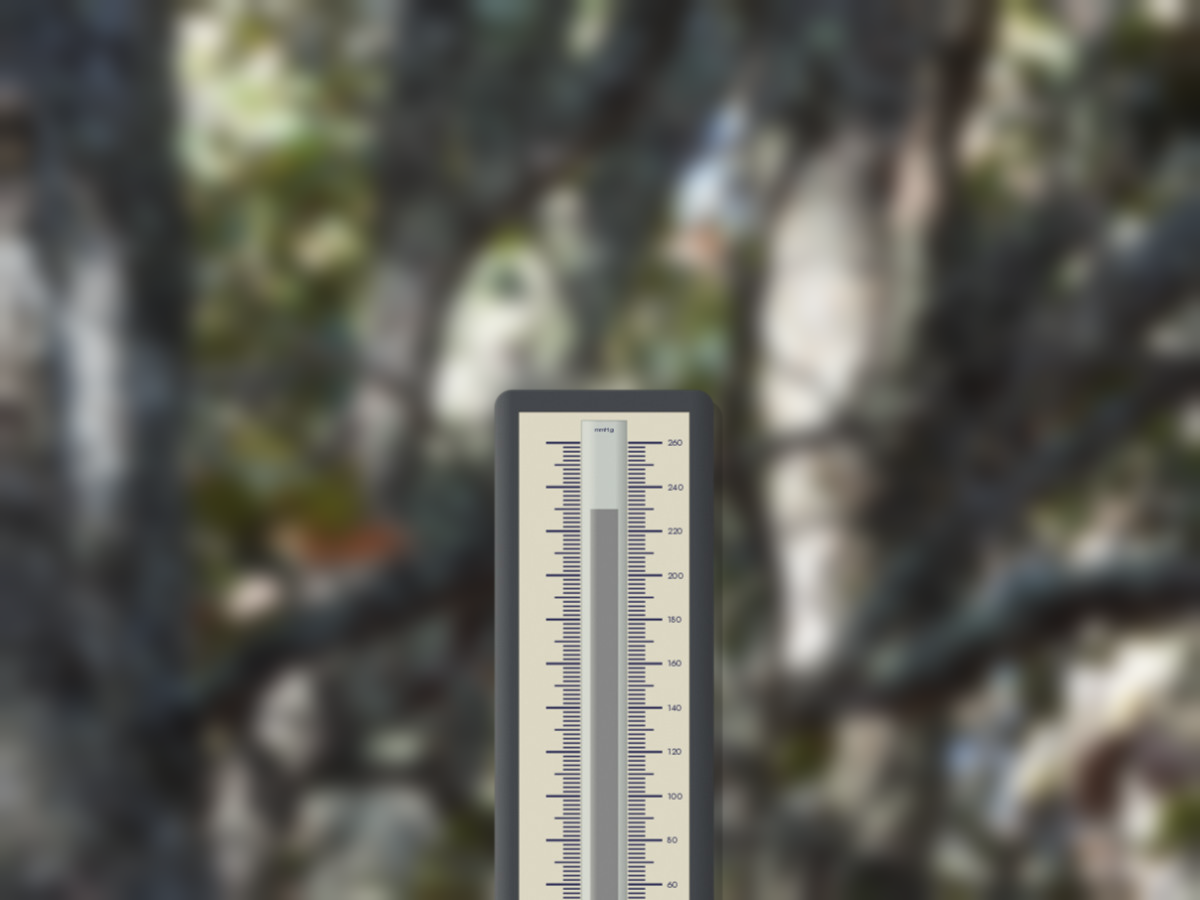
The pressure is value=230 unit=mmHg
